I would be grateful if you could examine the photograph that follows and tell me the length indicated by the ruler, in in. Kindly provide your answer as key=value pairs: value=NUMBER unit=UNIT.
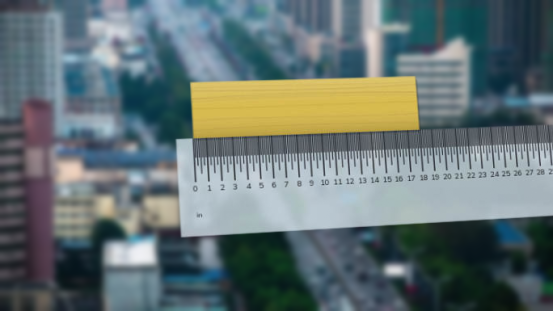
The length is value=18 unit=in
